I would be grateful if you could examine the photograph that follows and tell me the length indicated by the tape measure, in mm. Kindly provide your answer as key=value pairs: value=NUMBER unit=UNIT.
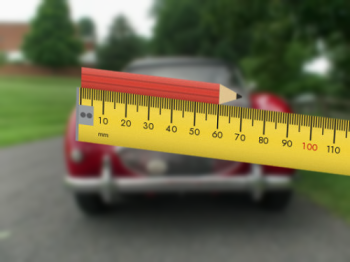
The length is value=70 unit=mm
